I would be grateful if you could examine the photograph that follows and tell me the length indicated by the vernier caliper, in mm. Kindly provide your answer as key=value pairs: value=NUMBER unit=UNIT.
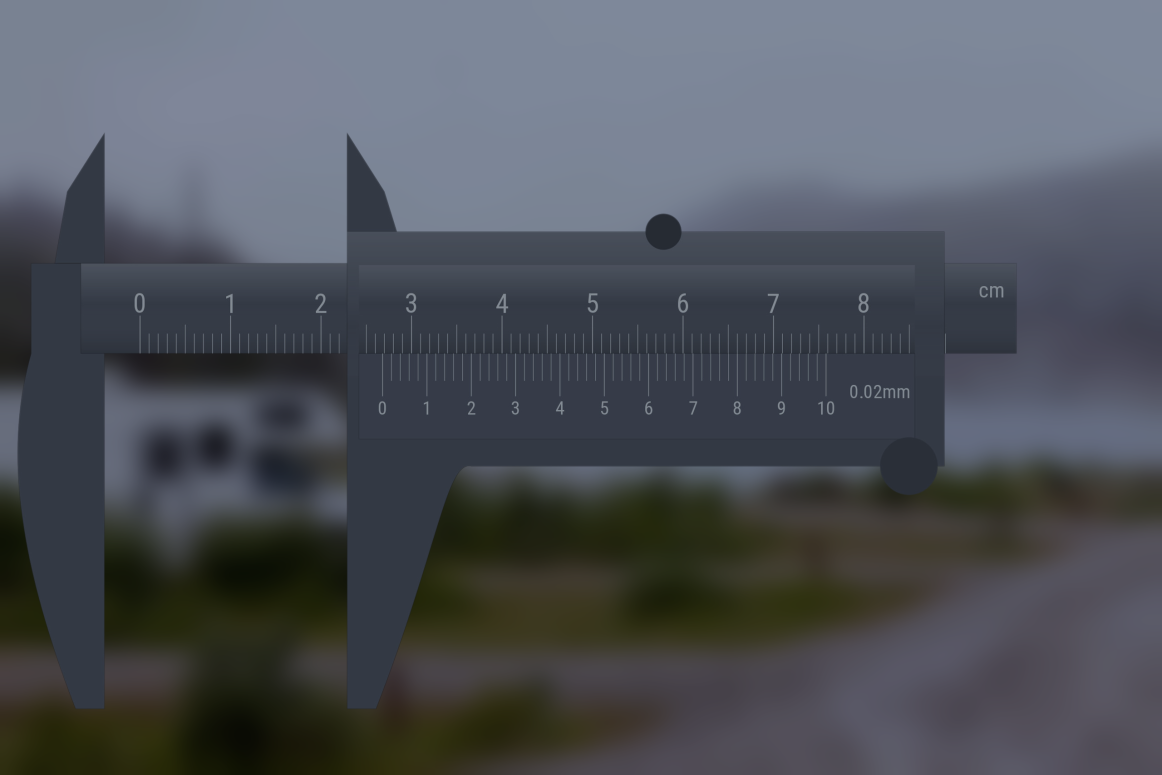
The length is value=26.8 unit=mm
